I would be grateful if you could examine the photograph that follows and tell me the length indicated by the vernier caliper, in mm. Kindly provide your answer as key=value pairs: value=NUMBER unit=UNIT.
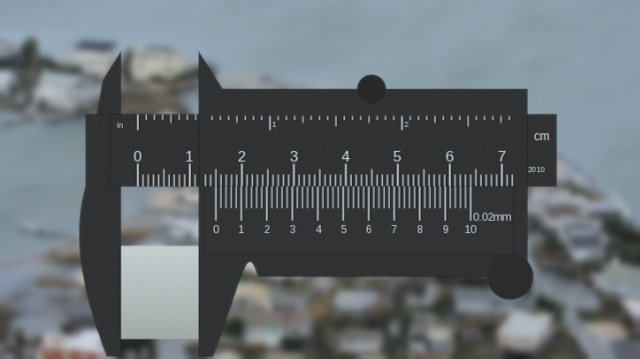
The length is value=15.0 unit=mm
